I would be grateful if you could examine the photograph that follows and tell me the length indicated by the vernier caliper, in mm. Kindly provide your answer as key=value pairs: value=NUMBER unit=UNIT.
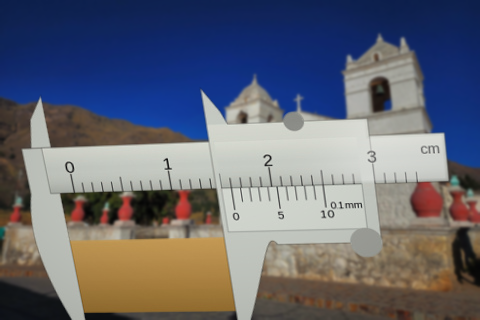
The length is value=16.0 unit=mm
